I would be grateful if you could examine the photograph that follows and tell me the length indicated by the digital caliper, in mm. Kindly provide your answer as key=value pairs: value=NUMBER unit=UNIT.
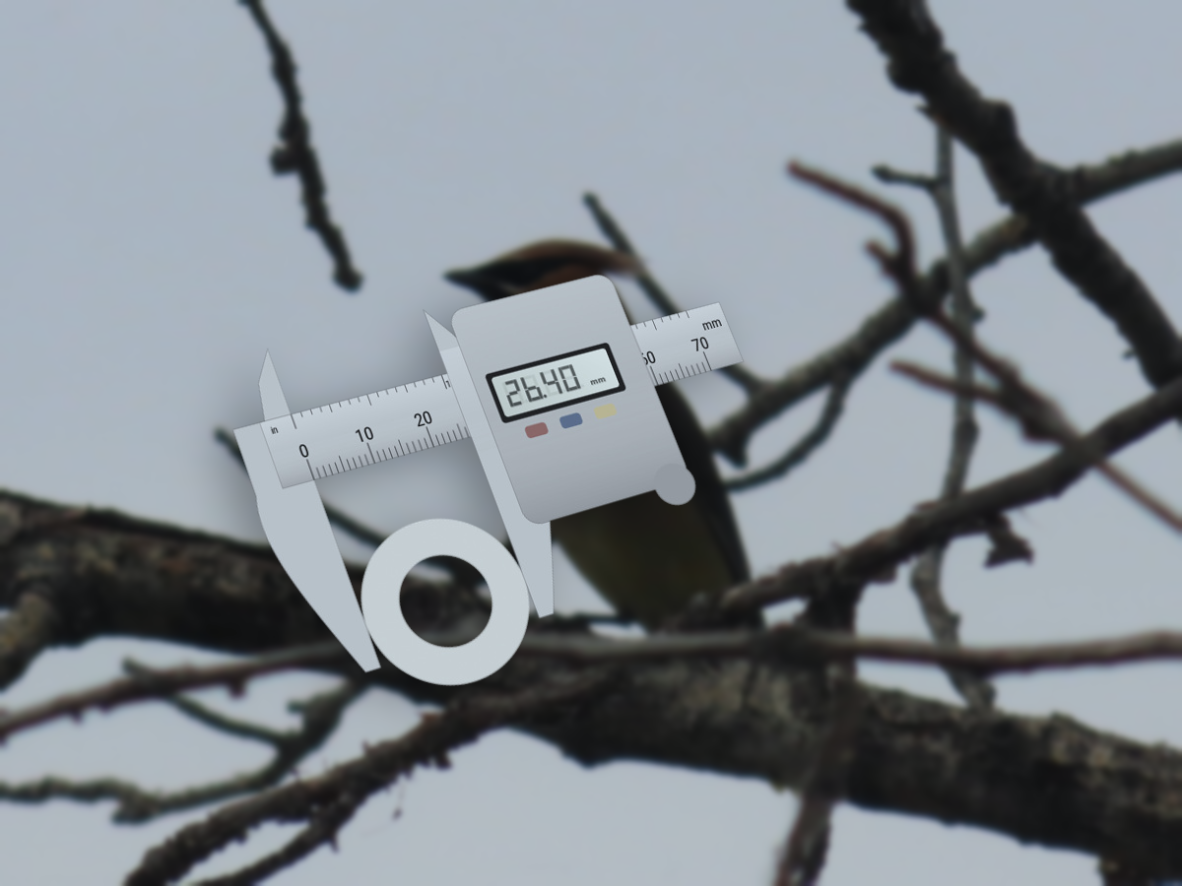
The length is value=26.40 unit=mm
